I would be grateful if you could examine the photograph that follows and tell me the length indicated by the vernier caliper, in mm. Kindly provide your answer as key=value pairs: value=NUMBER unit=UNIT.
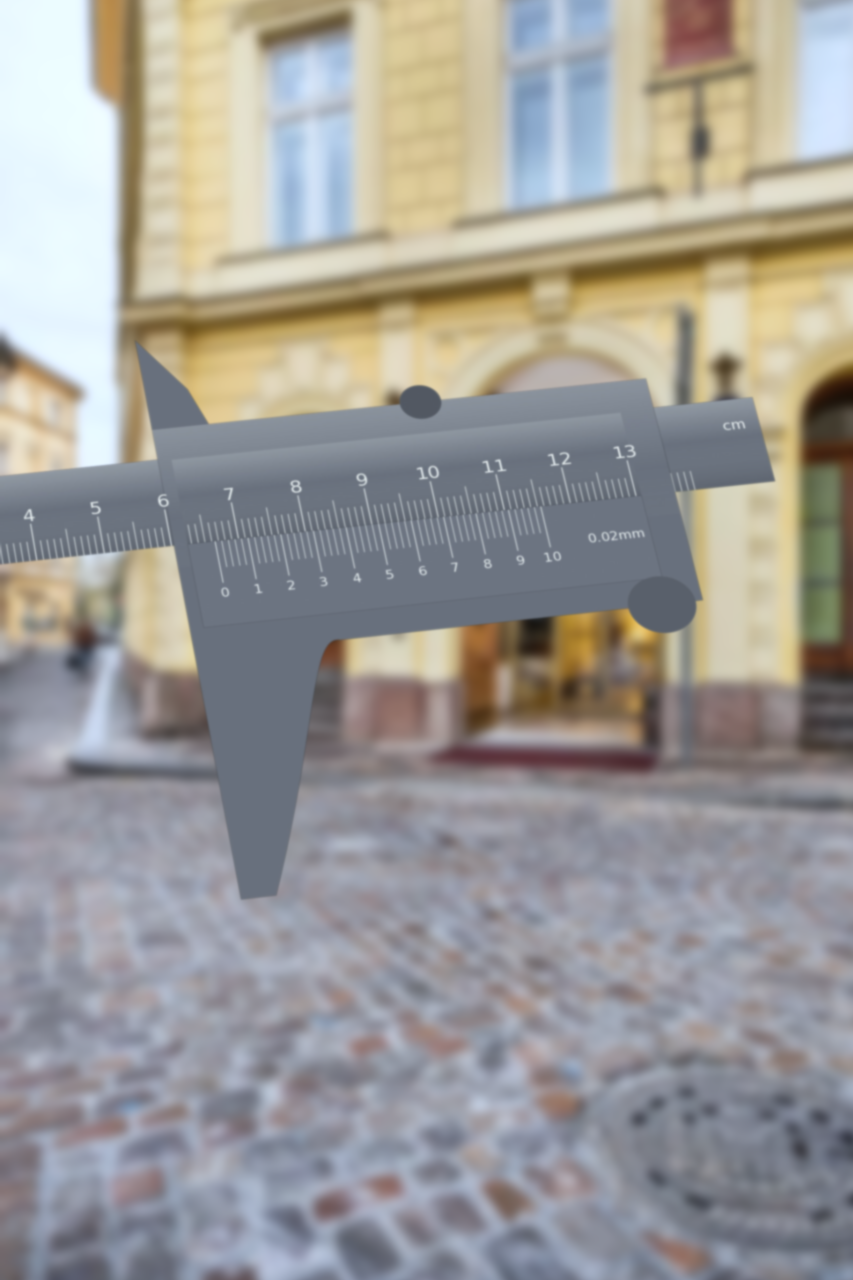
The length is value=66.5 unit=mm
